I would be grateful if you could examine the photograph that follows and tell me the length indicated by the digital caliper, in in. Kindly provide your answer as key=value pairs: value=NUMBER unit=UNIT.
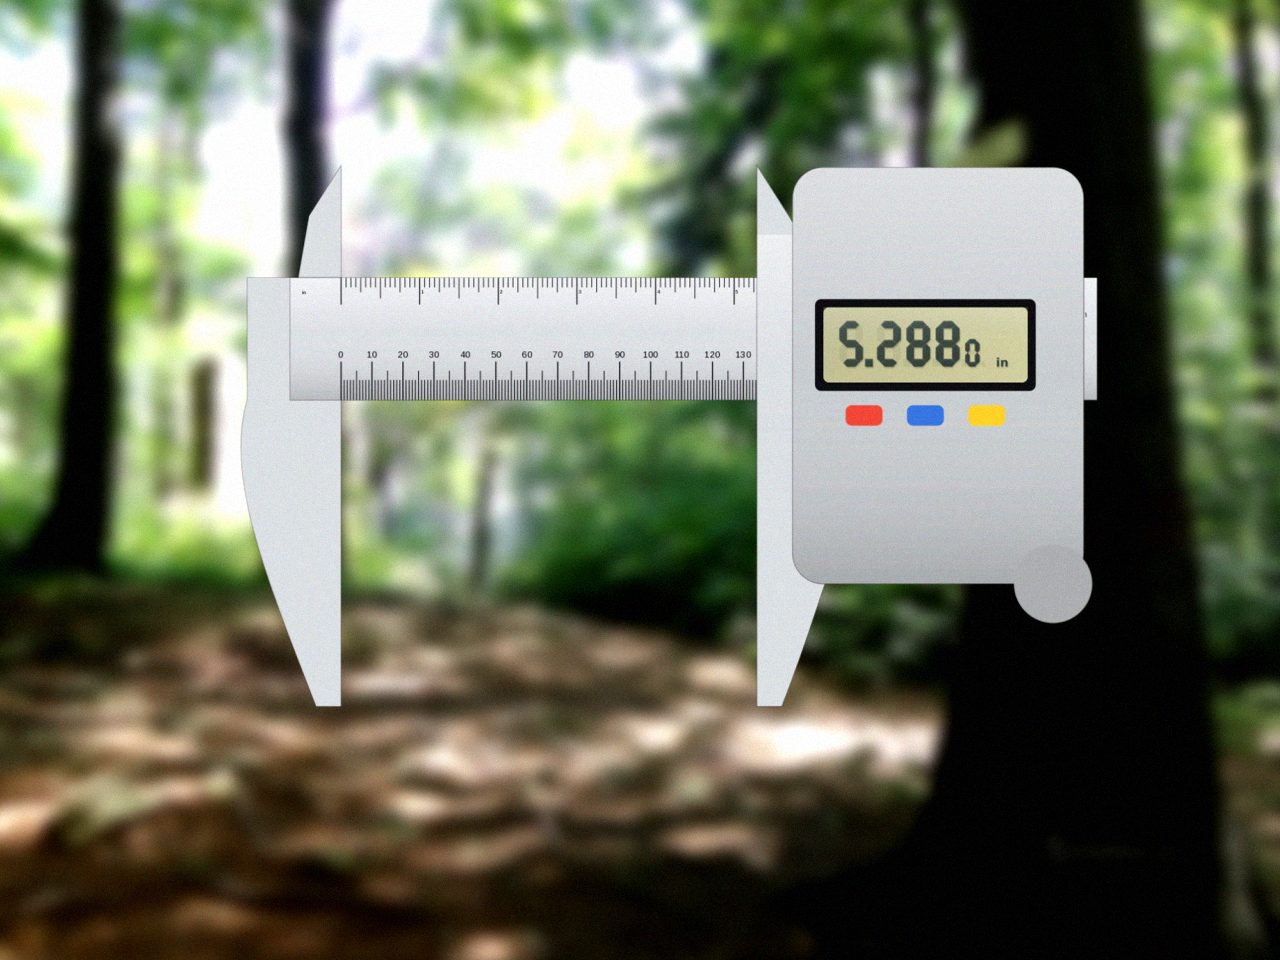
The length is value=5.2880 unit=in
